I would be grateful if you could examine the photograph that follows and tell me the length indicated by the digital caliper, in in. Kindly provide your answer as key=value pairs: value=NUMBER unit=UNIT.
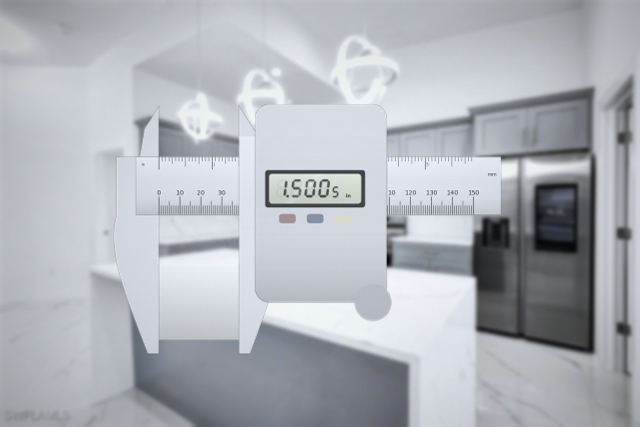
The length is value=1.5005 unit=in
